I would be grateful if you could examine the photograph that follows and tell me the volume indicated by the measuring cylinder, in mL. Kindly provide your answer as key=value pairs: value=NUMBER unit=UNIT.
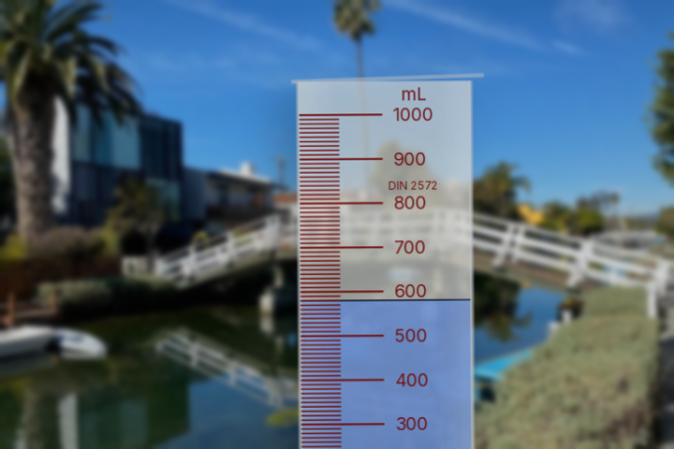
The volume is value=580 unit=mL
